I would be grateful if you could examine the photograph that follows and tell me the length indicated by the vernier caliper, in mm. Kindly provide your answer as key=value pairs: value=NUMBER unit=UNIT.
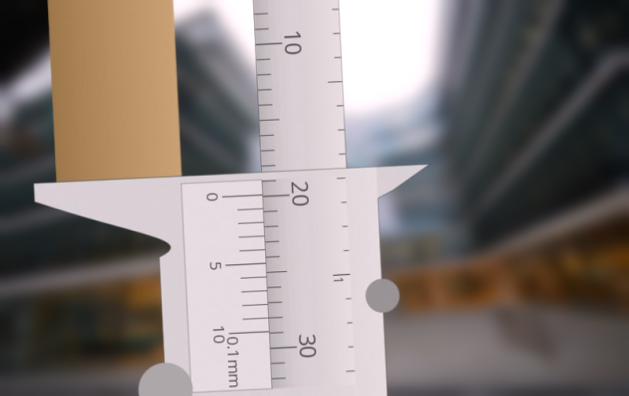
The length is value=19.9 unit=mm
